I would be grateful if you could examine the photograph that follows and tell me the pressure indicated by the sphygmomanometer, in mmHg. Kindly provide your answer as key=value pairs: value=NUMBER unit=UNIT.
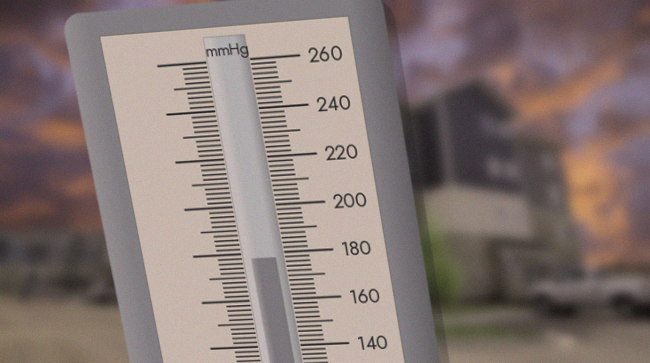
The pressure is value=178 unit=mmHg
